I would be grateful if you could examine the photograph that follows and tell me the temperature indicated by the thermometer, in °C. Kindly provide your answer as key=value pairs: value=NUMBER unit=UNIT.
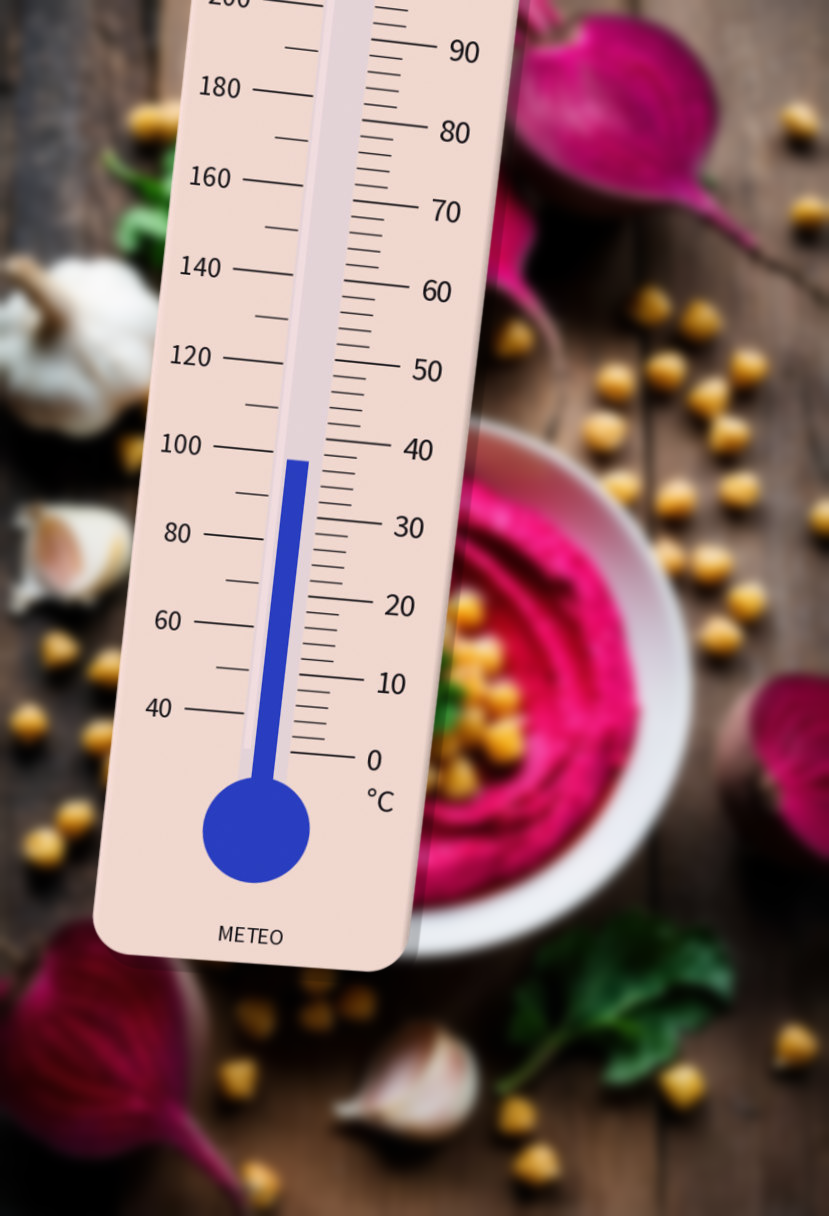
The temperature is value=37 unit=°C
